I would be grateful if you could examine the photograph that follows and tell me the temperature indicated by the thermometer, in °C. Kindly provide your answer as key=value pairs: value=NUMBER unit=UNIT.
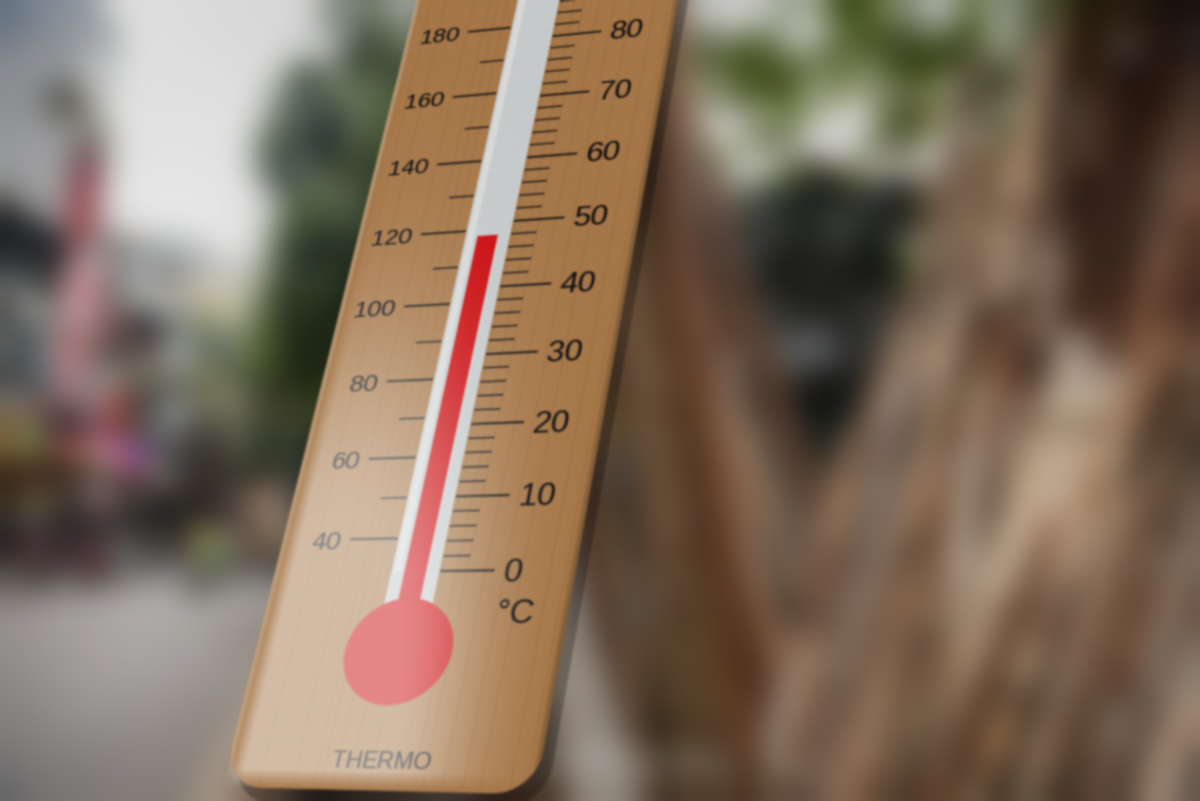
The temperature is value=48 unit=°C
